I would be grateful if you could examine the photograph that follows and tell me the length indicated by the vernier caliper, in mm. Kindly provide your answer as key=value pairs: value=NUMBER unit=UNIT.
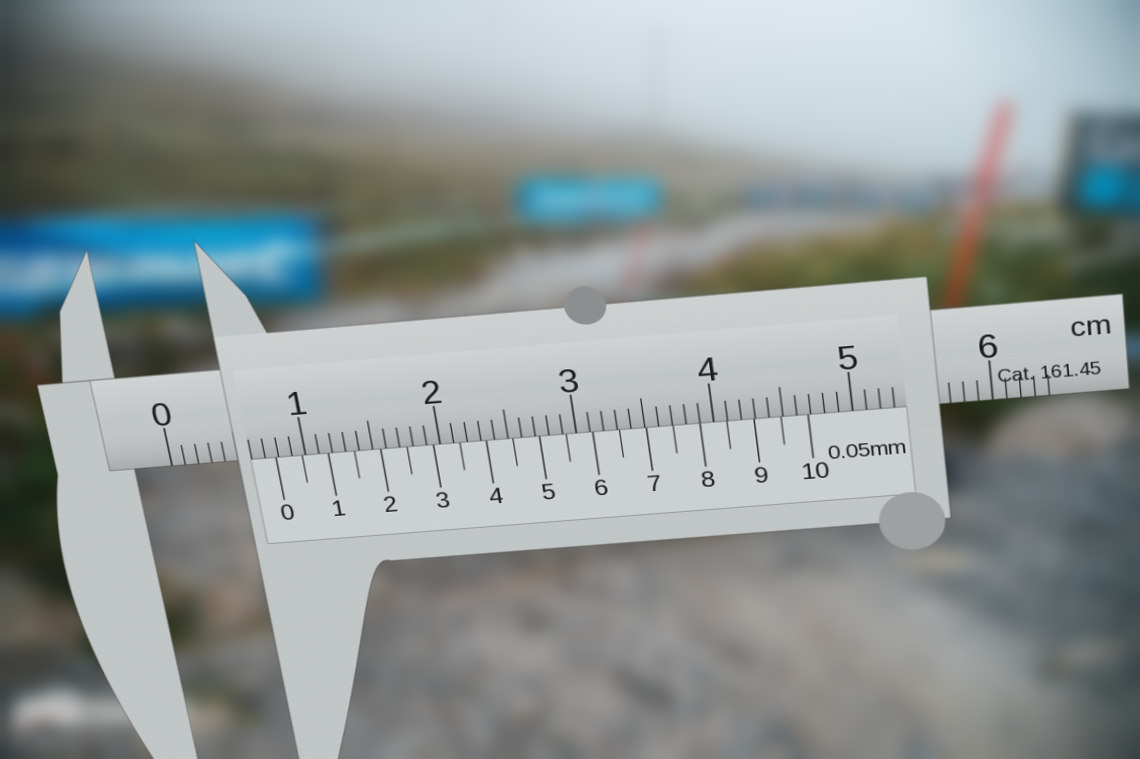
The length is value=7.8 unit=mm
